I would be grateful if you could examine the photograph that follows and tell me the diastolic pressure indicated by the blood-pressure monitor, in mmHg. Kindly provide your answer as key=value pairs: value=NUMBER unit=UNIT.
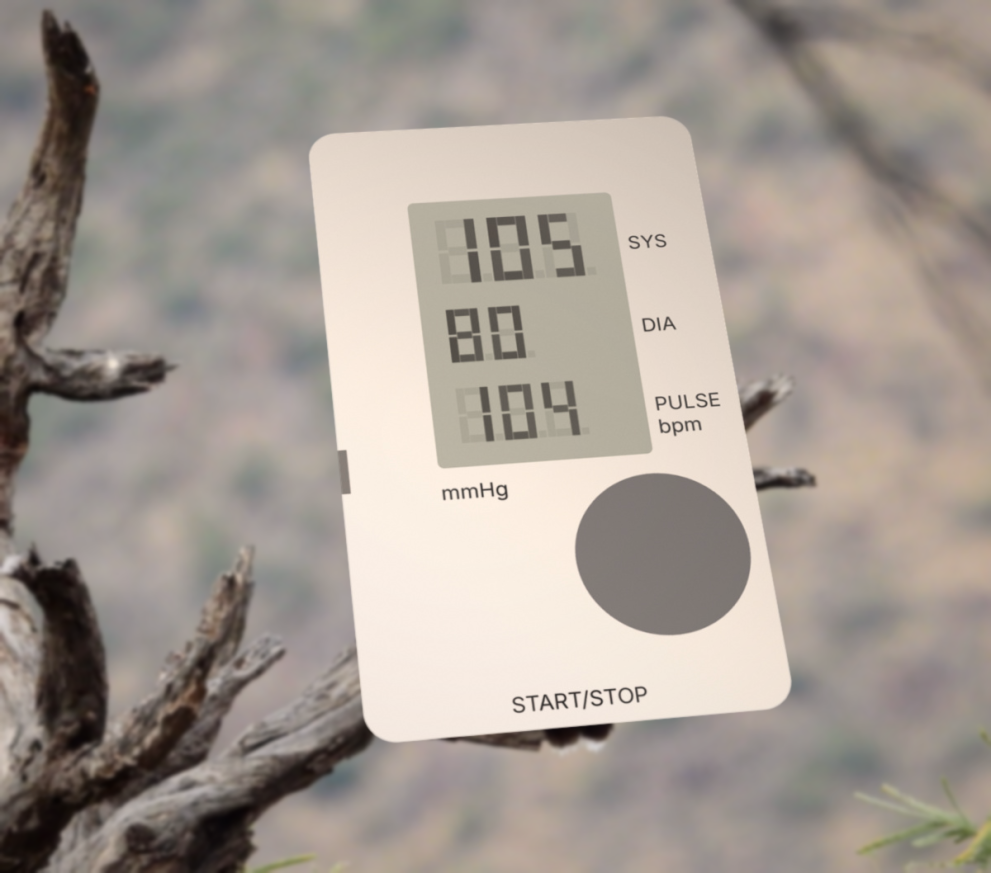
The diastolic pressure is value=80 unit=mmHg
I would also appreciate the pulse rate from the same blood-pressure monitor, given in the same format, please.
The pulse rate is value=104 unit=bpm
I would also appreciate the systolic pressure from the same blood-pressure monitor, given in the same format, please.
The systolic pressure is value=105 unit=mmHg
